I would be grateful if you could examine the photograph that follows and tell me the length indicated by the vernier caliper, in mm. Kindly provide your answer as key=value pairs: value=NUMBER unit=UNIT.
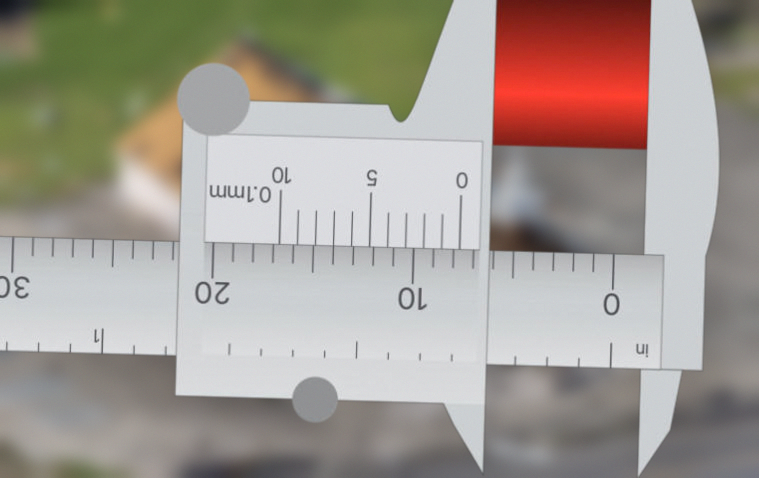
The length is value=7.7 unit=mm
